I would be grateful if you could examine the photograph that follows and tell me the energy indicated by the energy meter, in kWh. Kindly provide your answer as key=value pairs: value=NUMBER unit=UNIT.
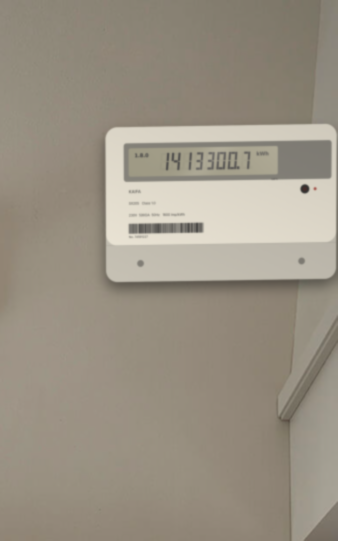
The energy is value=1413300.7 unit=kWh
